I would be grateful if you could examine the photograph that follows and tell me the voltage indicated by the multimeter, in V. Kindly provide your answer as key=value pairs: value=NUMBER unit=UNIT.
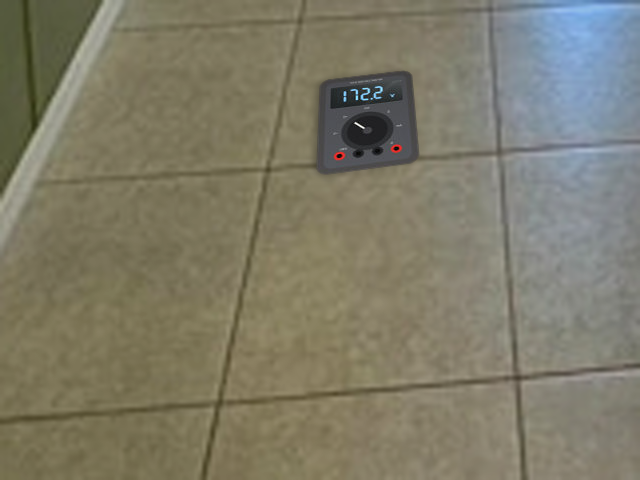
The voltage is value=172.2 unit=V
